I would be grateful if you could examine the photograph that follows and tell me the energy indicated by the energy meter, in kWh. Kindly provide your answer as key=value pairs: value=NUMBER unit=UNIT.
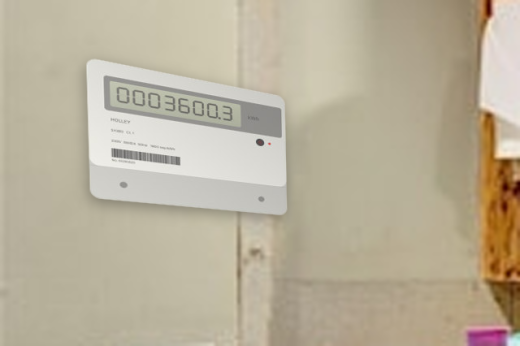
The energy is value=3600.3 unit=kWh
